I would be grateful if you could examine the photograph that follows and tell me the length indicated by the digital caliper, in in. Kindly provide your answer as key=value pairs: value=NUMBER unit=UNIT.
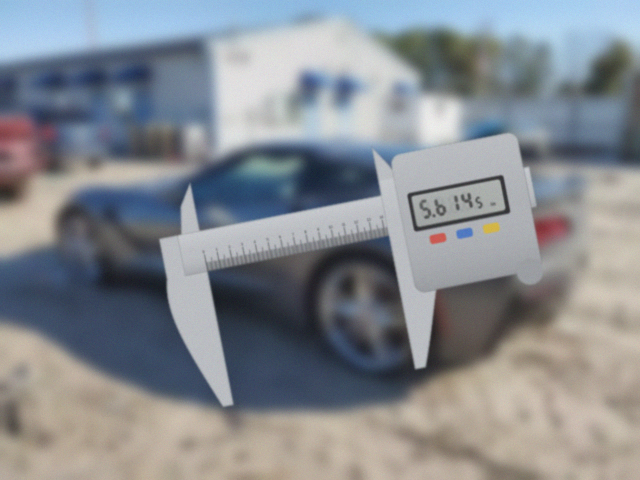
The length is value=5.6145 unit=in
